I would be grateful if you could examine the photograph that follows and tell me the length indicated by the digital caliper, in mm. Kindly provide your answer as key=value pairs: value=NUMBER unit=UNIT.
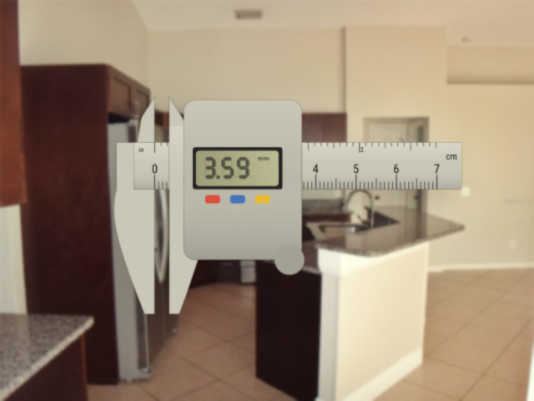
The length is value=3.59 unit=mm
